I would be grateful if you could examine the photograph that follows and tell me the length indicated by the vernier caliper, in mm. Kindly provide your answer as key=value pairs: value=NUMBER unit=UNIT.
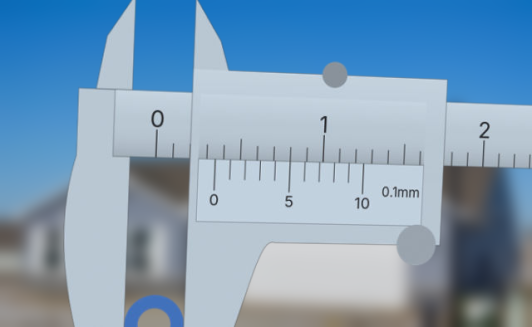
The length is value=3.5 unit=mm
